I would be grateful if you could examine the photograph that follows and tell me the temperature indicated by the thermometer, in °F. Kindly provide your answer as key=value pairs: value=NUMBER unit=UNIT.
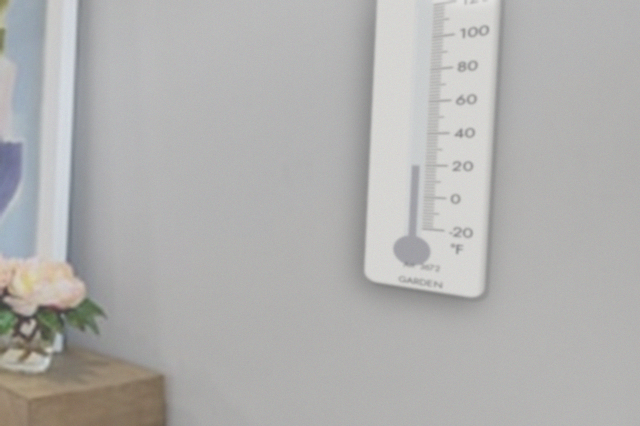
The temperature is value=20 unit=°F
